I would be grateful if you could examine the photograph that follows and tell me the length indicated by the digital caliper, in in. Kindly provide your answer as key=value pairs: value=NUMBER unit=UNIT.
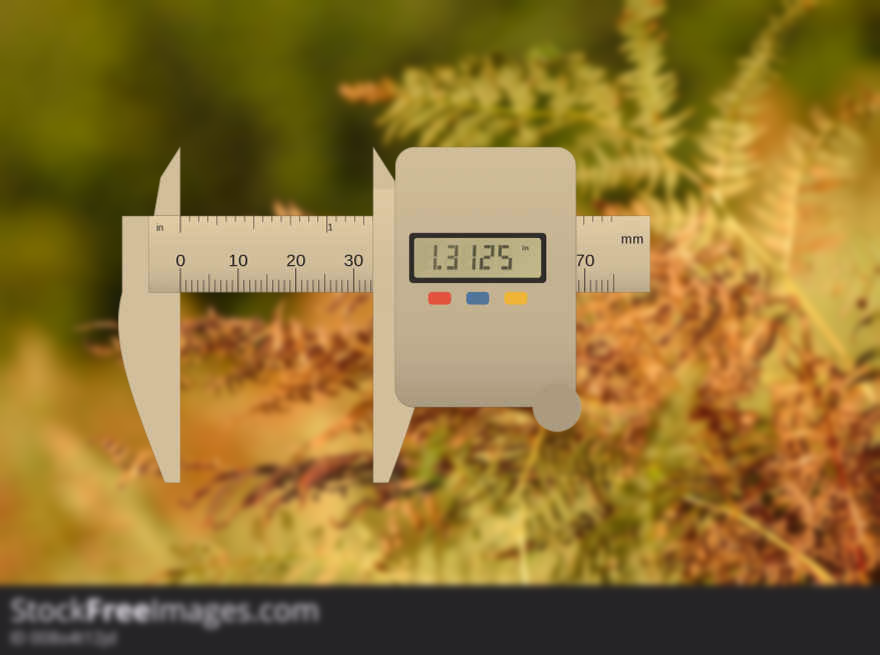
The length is value=1.3125 unit=in
